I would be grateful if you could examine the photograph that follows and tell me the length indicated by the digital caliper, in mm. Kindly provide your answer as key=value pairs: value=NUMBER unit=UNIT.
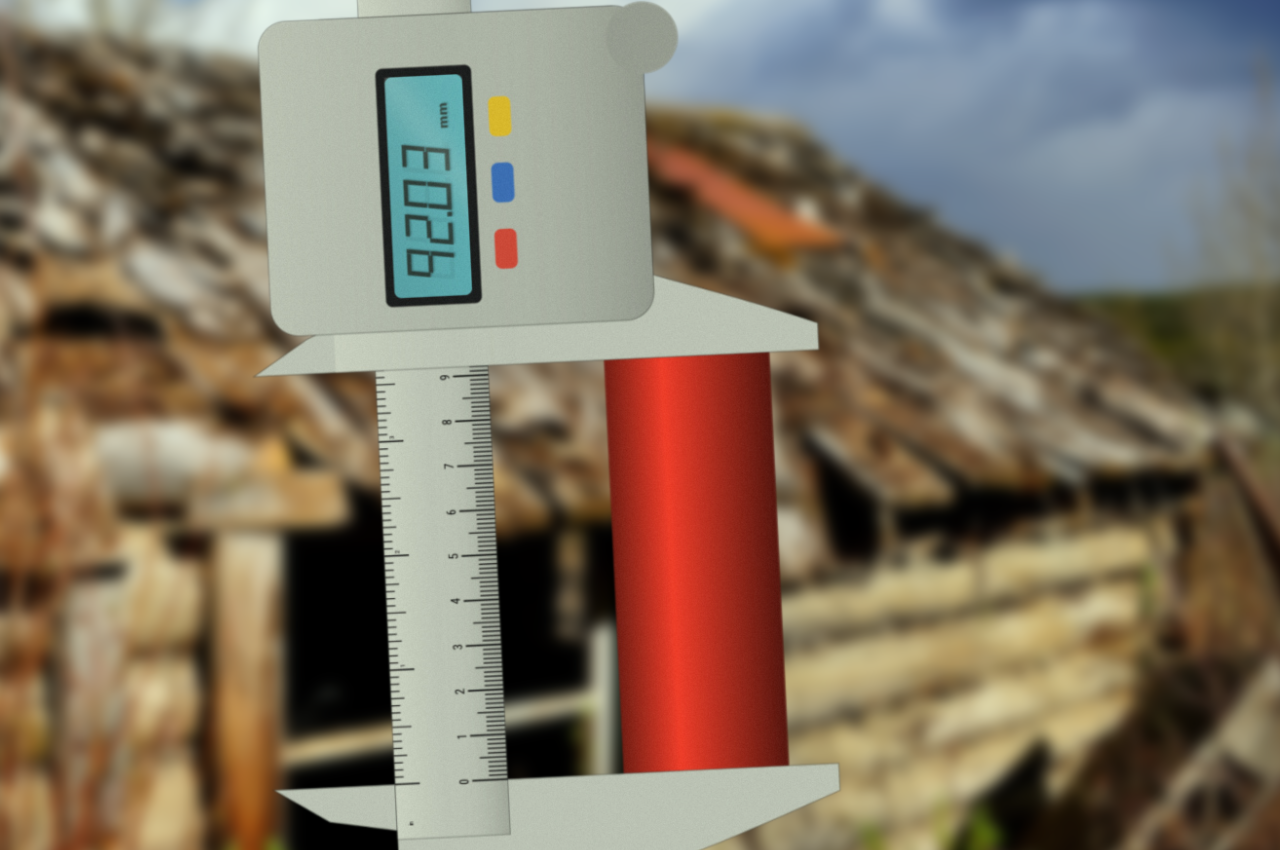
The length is value=92.03 unit=mm
